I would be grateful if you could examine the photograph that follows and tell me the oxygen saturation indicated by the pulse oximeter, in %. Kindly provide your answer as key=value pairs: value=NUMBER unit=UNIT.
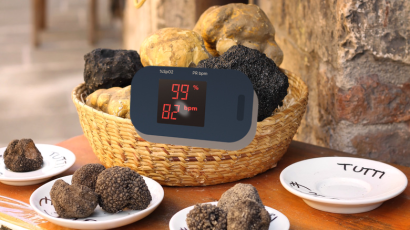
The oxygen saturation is value=99 unit=%
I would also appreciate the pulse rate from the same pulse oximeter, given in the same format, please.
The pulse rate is value=82 unit=bpm
